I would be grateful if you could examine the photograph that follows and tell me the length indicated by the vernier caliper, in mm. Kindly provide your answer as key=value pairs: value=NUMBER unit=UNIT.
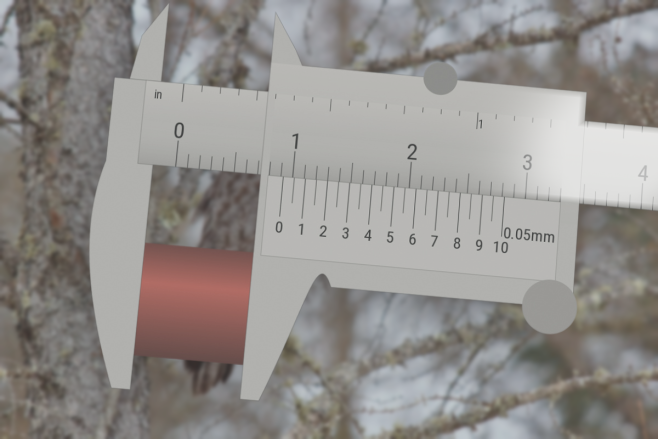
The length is value=9.2 unit=mm
